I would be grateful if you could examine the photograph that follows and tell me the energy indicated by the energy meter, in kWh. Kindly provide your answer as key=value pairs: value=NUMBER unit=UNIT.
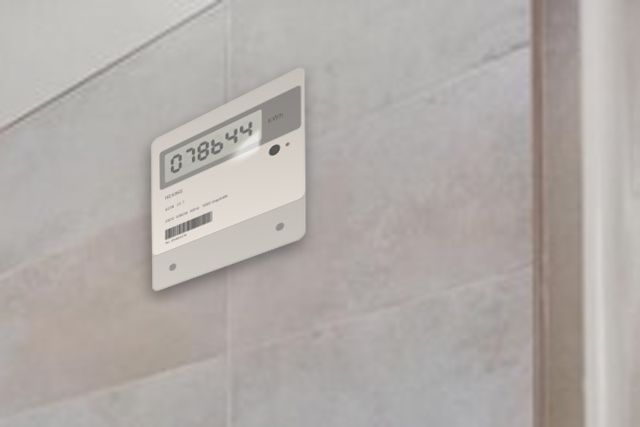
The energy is value=78644 unit=kWh
